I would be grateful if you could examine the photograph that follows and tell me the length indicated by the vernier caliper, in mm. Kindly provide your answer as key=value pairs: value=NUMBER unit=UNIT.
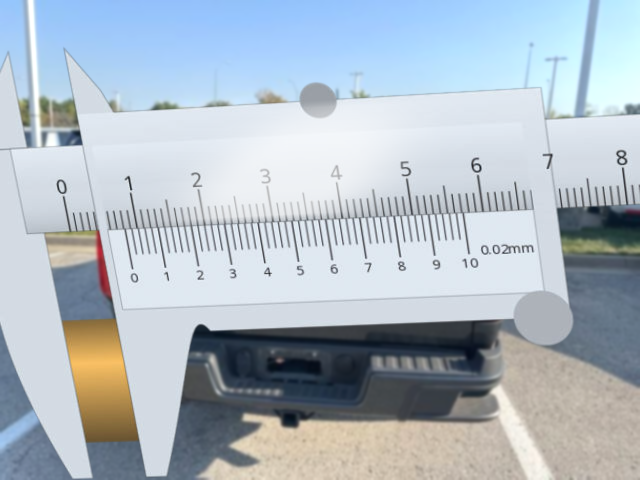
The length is value=8.2 unit=mm
